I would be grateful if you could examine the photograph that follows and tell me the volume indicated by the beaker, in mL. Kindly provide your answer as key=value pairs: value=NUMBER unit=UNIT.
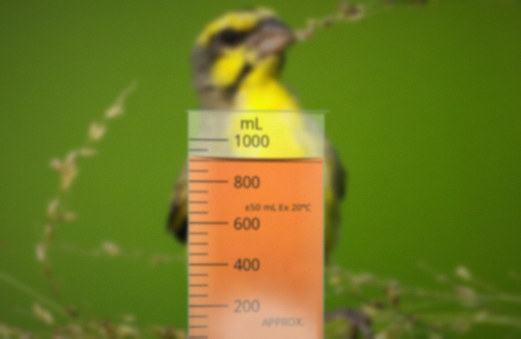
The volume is value=900 unit=mL
